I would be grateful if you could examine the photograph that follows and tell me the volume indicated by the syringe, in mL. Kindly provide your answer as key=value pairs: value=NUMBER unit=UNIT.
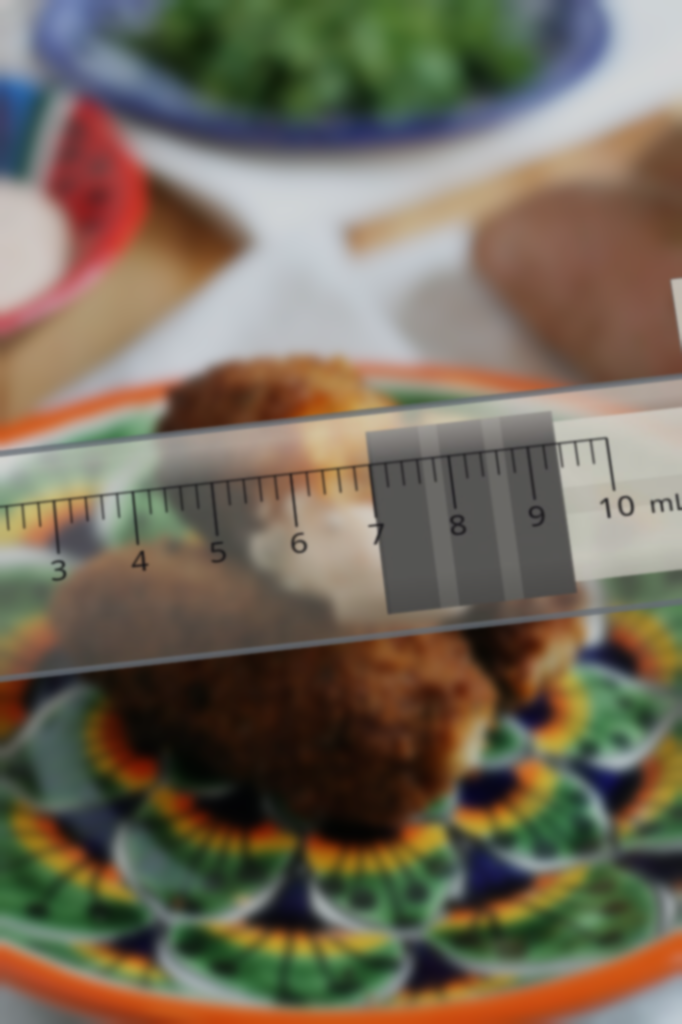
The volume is value=7 unit=mL
